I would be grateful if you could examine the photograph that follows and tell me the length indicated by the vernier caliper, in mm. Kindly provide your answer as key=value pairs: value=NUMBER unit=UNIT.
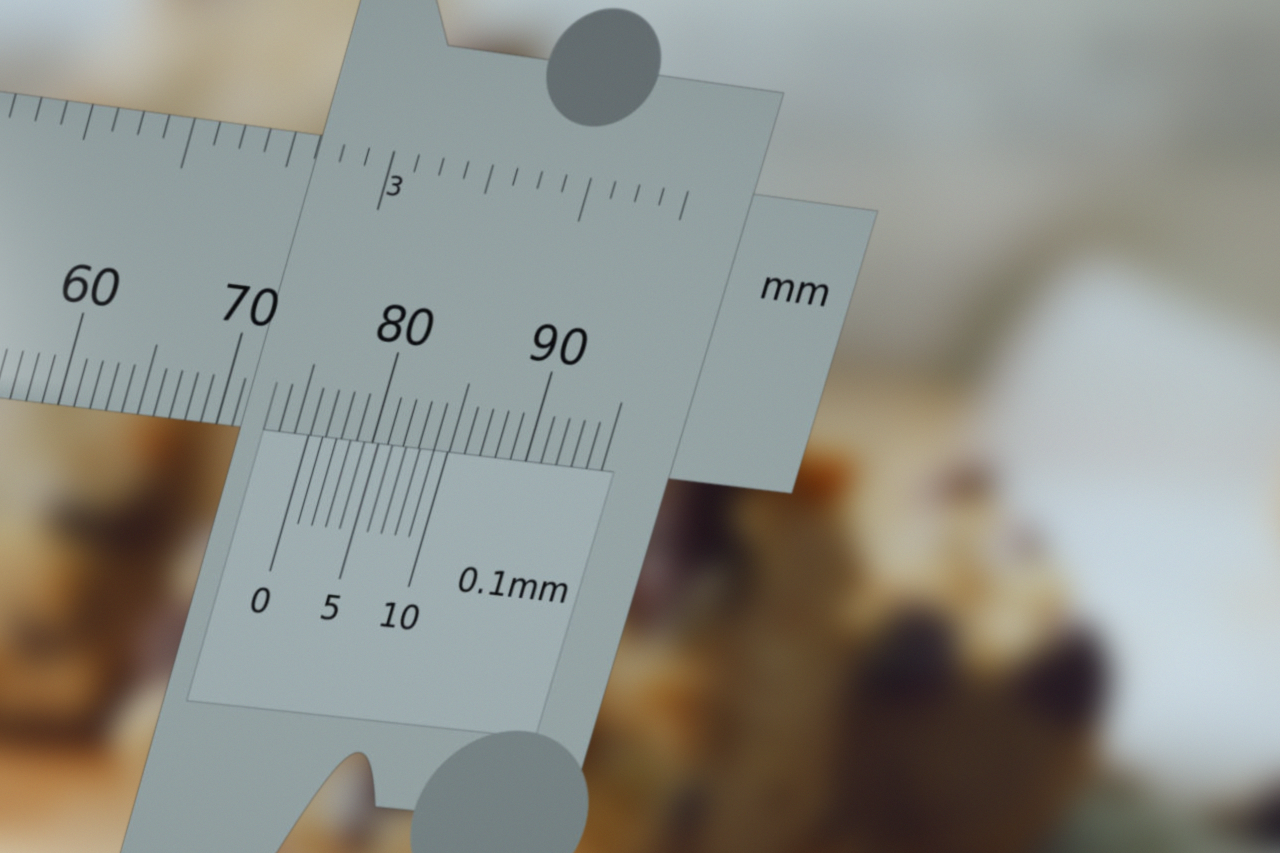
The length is value=75.9 unit=mm
